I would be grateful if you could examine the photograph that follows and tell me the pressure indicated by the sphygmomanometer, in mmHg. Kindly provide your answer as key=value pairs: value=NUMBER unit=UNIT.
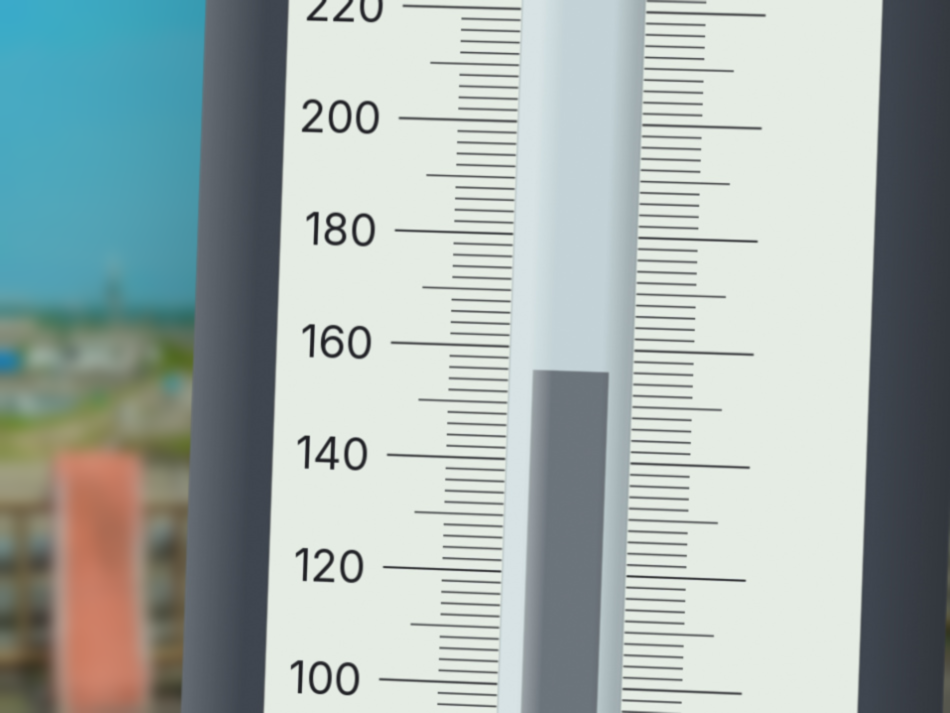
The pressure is value=156 unit=mmHg
